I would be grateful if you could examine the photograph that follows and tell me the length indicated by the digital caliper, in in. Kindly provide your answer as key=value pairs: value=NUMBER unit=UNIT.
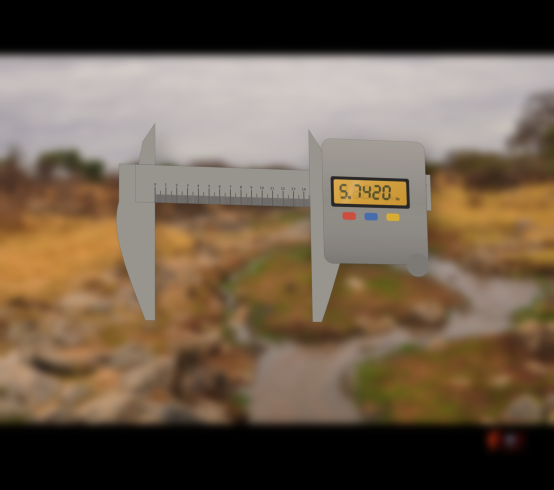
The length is value=5.7420 unit=in
